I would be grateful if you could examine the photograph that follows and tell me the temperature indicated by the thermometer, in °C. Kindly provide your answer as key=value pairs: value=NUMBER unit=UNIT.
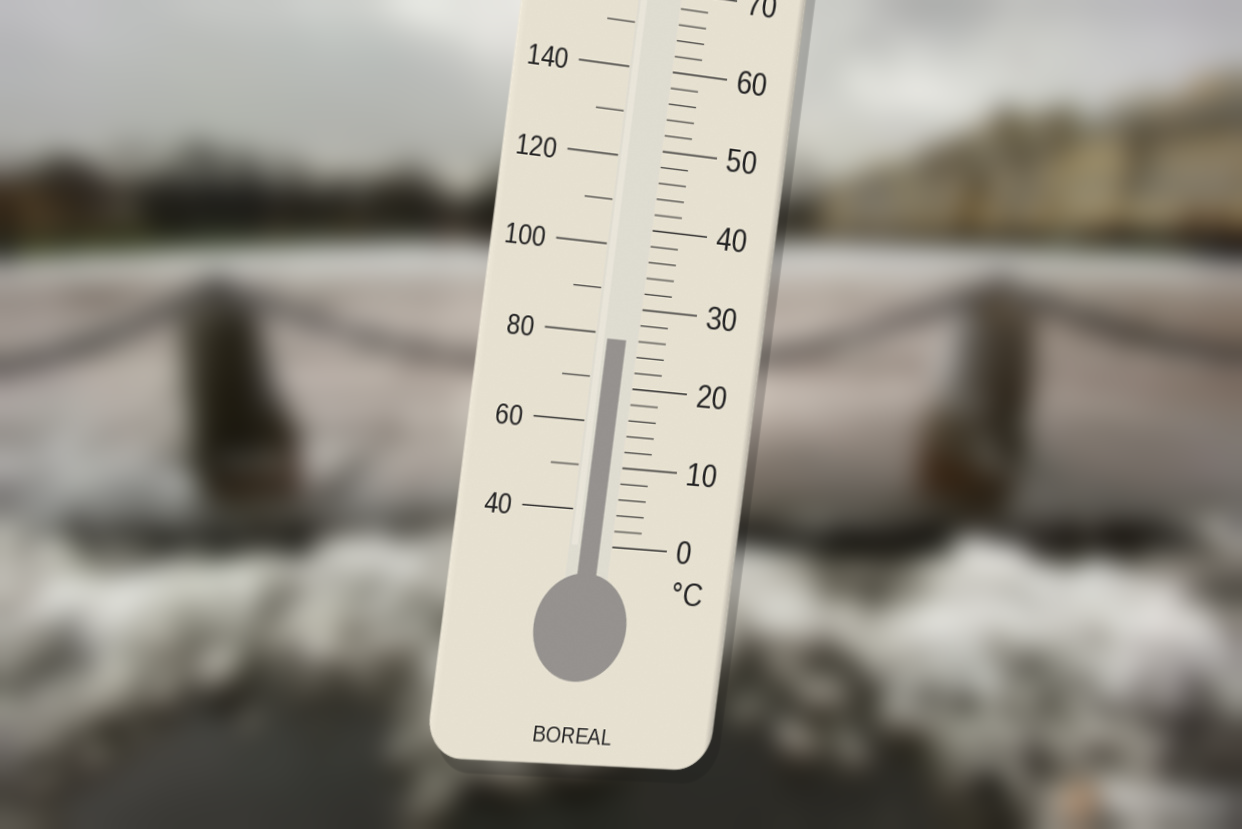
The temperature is value=26 unit=°C
